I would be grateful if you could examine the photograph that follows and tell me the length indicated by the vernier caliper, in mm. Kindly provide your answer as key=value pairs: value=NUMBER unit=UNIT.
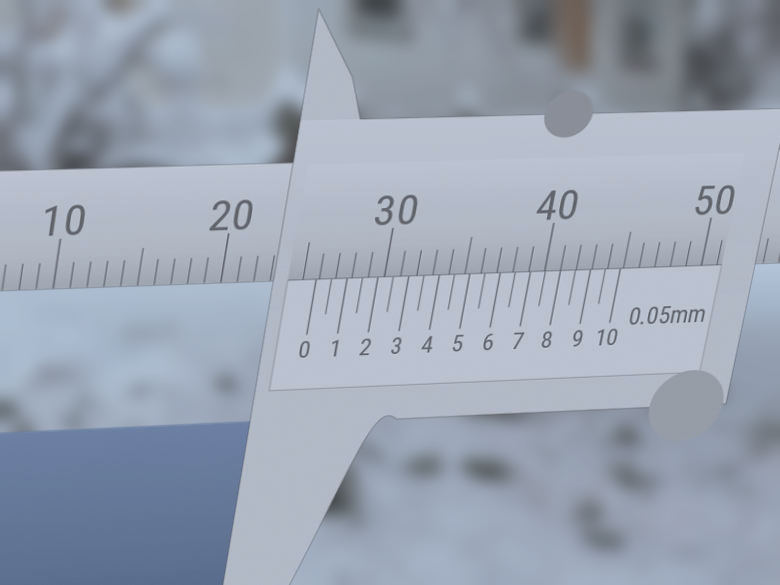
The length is value=25.8 unit=mm
